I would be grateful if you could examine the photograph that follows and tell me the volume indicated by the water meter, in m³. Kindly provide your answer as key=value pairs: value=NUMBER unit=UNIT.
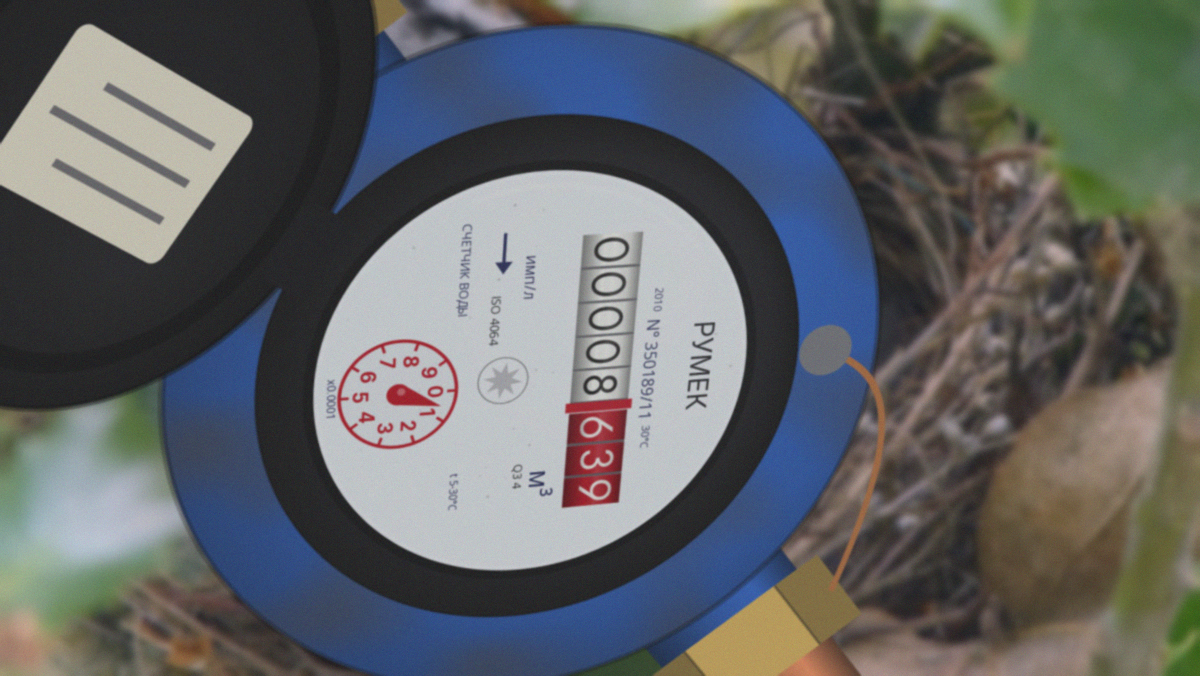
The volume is value=8.6390 unit=m³
